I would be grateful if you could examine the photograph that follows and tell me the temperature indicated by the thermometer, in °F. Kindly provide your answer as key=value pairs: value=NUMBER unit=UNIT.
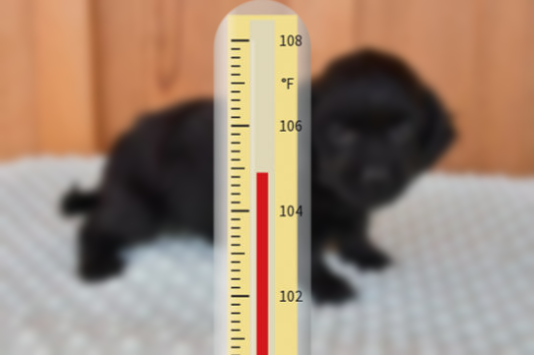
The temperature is value=104.9 unit=°F
